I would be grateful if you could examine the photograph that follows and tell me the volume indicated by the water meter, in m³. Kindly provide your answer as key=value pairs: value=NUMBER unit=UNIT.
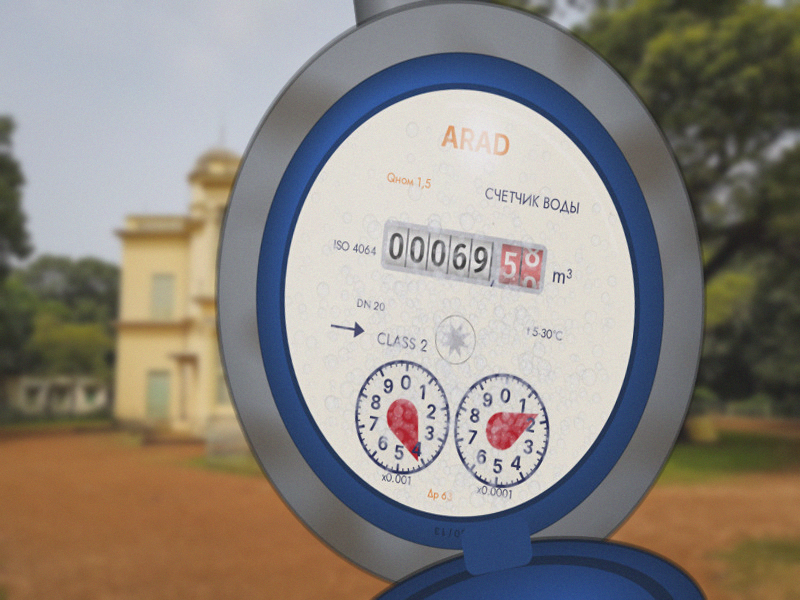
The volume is value=69.5841 unit=m³
